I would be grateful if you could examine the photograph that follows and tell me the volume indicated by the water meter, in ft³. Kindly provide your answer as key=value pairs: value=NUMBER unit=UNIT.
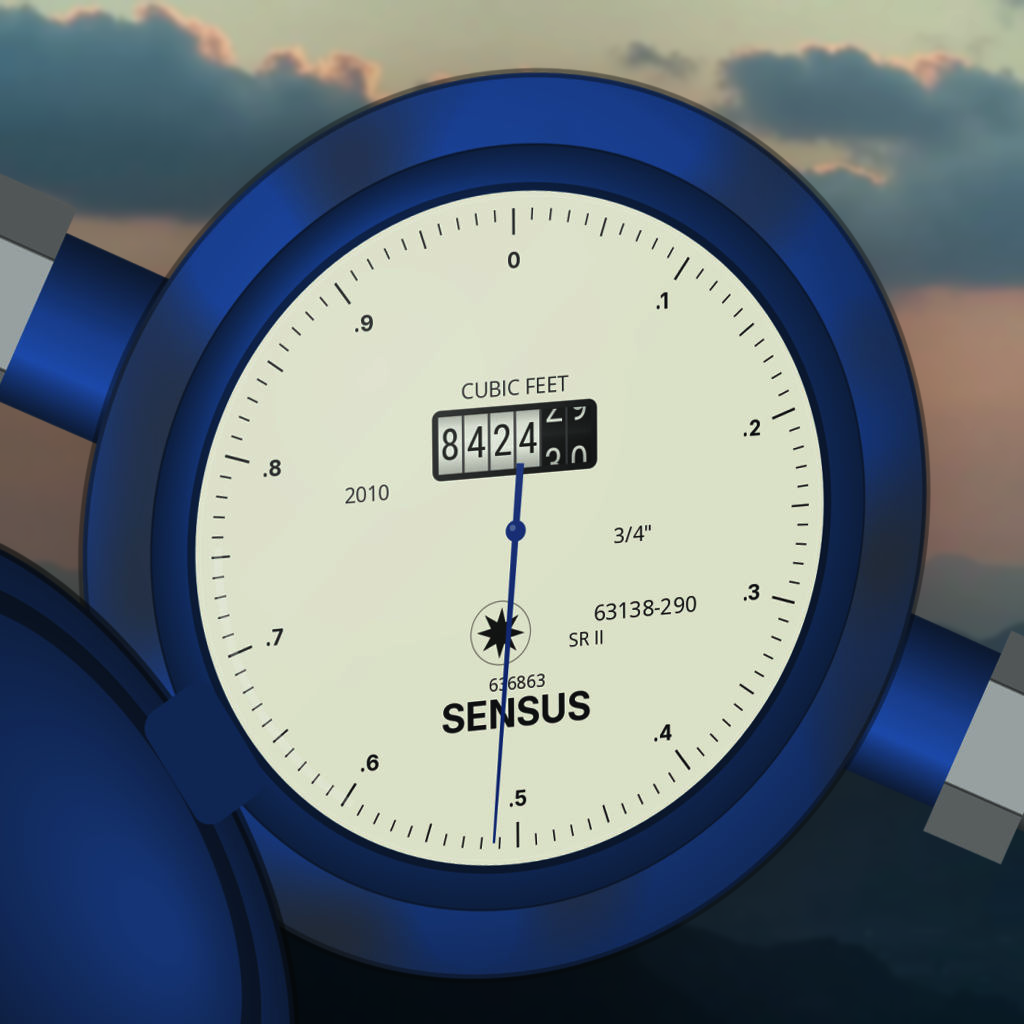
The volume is value=842429.51 unit=ft³
